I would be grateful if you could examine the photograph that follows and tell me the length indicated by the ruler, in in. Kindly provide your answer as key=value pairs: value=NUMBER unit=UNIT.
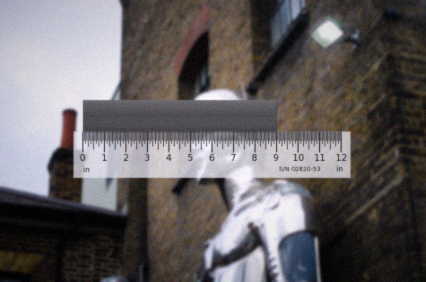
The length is value=9 unit=in
